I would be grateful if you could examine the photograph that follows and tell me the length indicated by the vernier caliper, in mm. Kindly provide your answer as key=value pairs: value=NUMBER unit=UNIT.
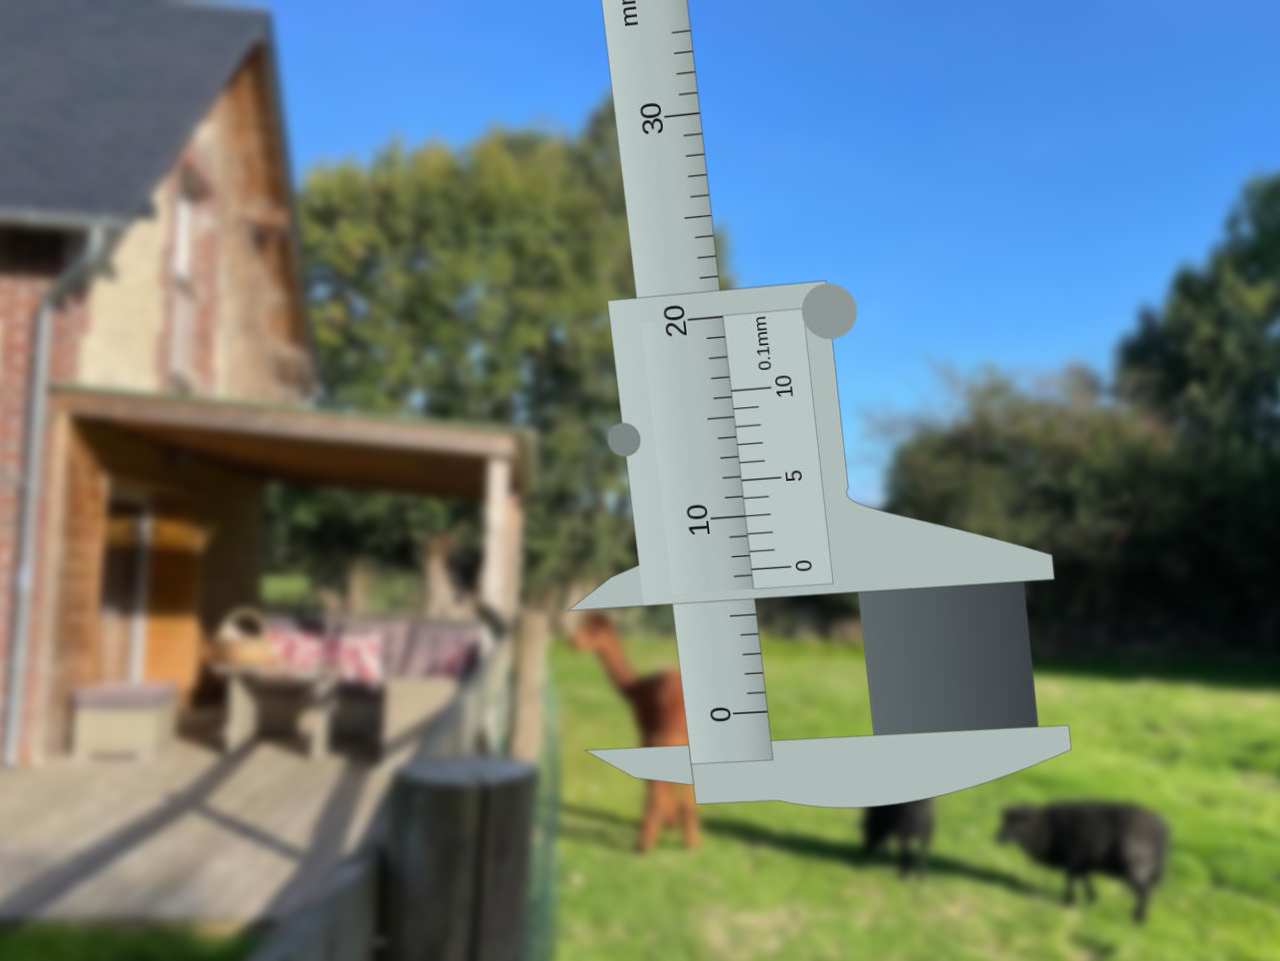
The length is value=7.3 unit=mm
